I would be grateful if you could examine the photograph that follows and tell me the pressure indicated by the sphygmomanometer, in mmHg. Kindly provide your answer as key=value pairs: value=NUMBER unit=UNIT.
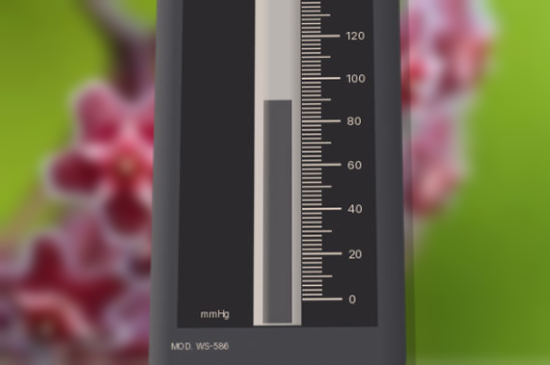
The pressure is value=90 unit=mmHg
